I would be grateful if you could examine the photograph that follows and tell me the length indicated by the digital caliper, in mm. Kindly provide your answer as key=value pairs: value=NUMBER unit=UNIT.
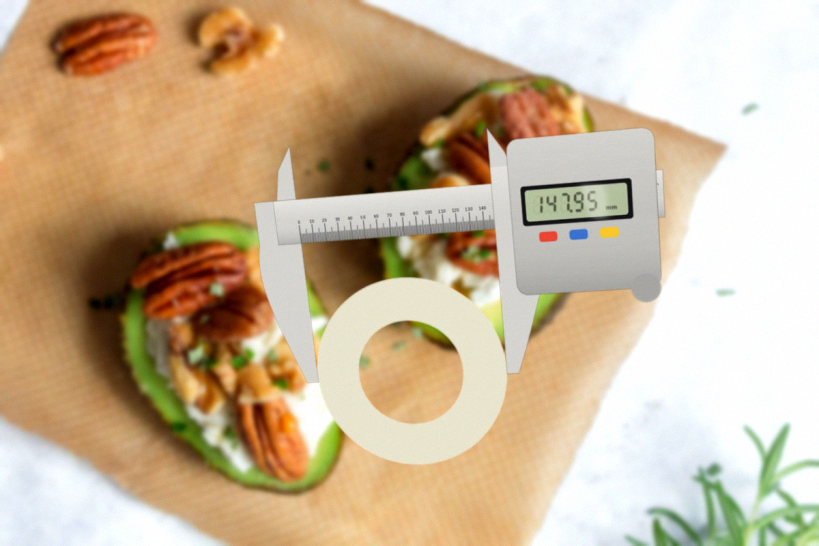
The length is value=147.95 unit=mm
